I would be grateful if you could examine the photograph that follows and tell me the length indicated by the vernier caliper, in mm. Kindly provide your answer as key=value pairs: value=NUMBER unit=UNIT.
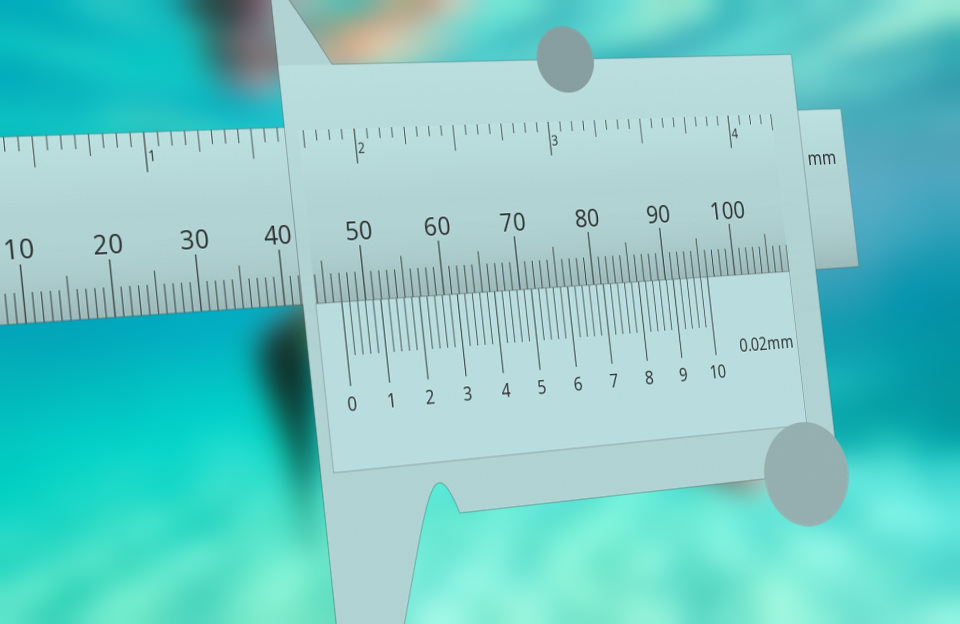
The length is value=47.0 unit=mm
